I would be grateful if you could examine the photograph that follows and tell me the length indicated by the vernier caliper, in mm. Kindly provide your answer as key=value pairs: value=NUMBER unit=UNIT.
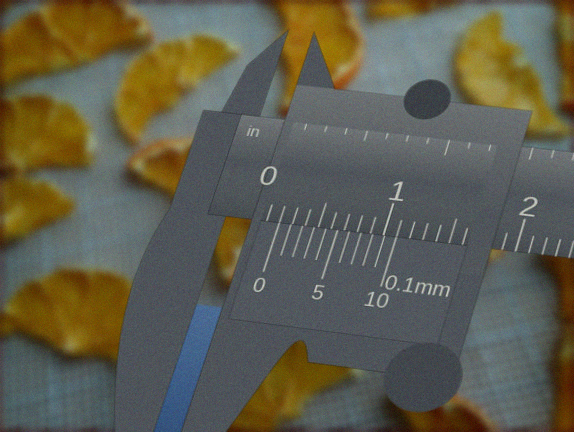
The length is value=2.0 unit=mm
